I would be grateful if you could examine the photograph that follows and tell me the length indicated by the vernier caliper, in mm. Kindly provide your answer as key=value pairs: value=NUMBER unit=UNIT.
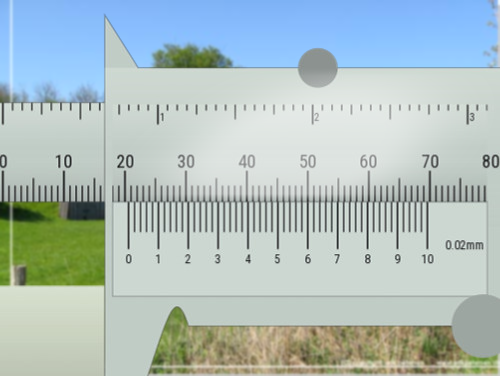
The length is value=20.6 unit=mm
